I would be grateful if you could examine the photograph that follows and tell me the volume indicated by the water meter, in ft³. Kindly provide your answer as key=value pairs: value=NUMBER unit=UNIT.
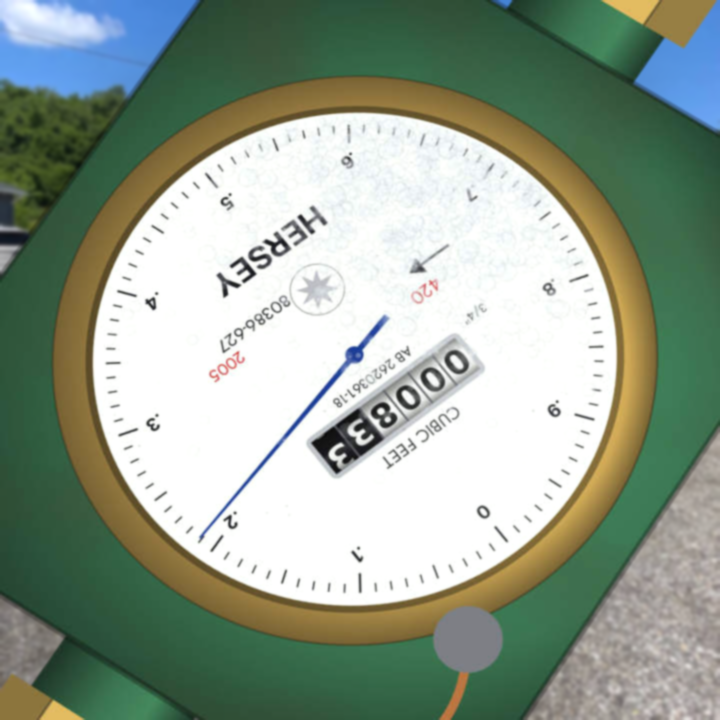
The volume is value=833.21 unit=ft³
